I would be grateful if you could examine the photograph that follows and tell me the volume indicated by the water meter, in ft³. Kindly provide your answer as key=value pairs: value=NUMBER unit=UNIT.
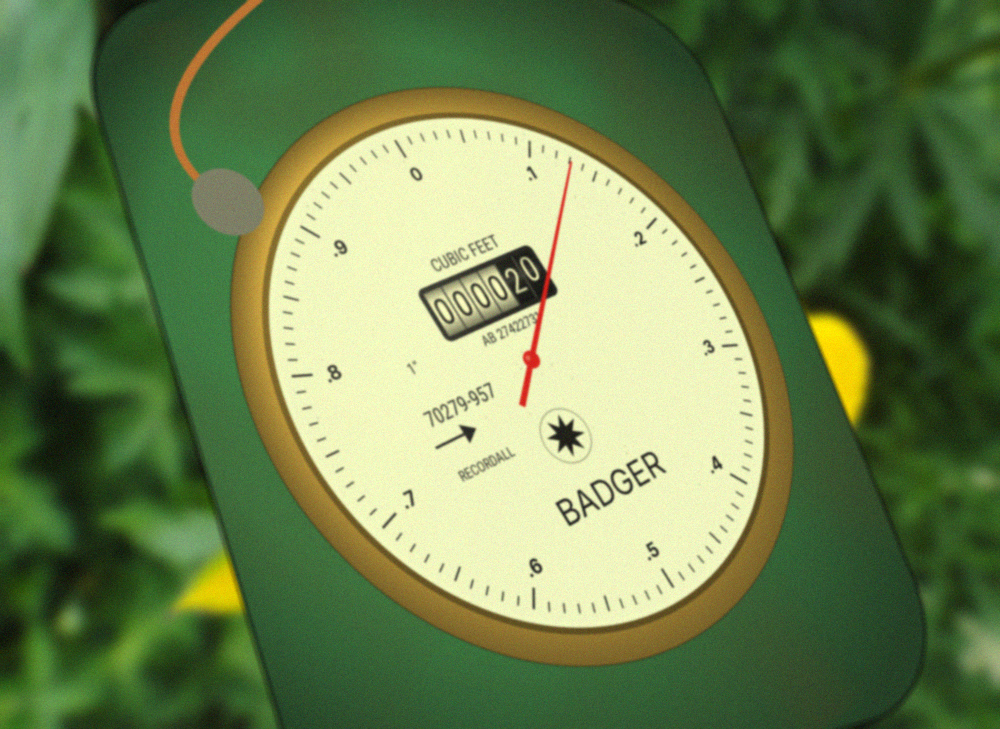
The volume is value=20.13 unit=ft³
